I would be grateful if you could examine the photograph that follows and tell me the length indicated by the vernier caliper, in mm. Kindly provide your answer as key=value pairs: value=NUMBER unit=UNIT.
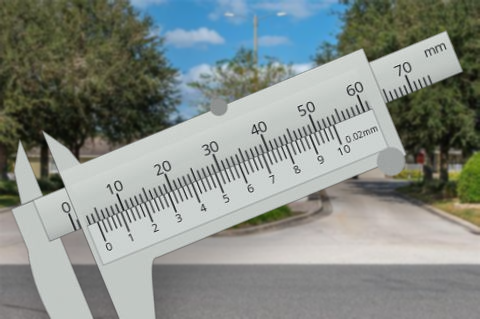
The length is value=4.5 unit=mm
